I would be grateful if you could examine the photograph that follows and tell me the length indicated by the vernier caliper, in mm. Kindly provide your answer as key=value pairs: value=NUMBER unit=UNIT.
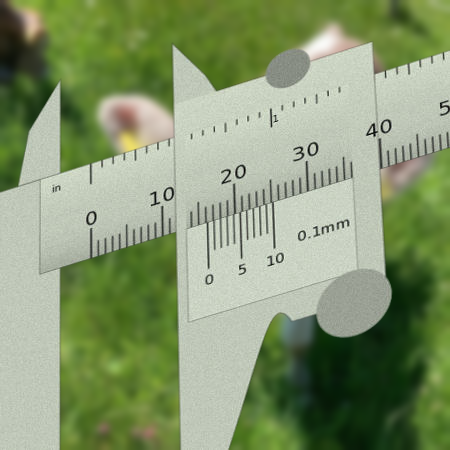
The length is value=16.2 unit=mm
